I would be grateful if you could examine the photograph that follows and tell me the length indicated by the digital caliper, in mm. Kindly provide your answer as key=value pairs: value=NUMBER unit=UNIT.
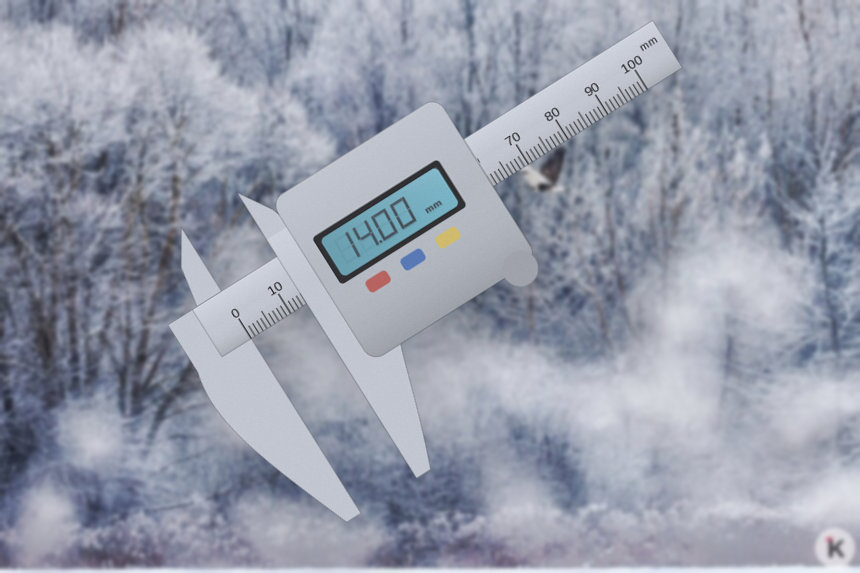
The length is value=14.00 unit=mm
